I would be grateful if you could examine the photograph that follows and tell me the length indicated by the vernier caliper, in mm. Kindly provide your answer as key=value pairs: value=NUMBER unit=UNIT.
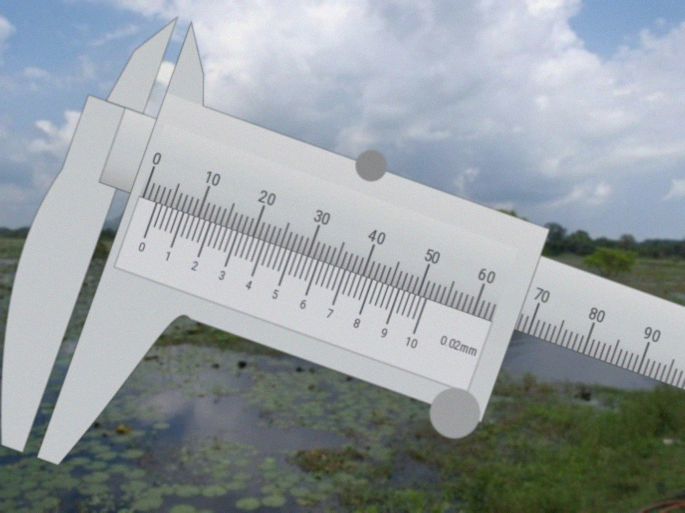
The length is value=2.5 unit=mm
